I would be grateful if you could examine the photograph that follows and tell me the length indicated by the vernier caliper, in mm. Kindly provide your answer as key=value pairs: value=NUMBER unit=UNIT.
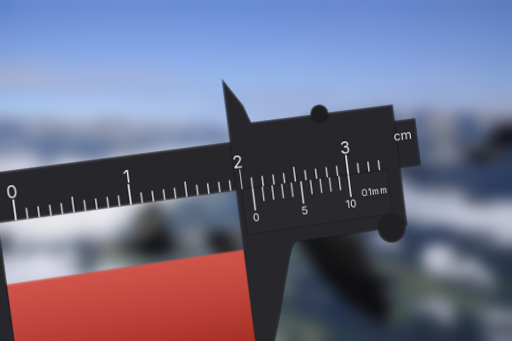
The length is value=21.0 unit=mm
